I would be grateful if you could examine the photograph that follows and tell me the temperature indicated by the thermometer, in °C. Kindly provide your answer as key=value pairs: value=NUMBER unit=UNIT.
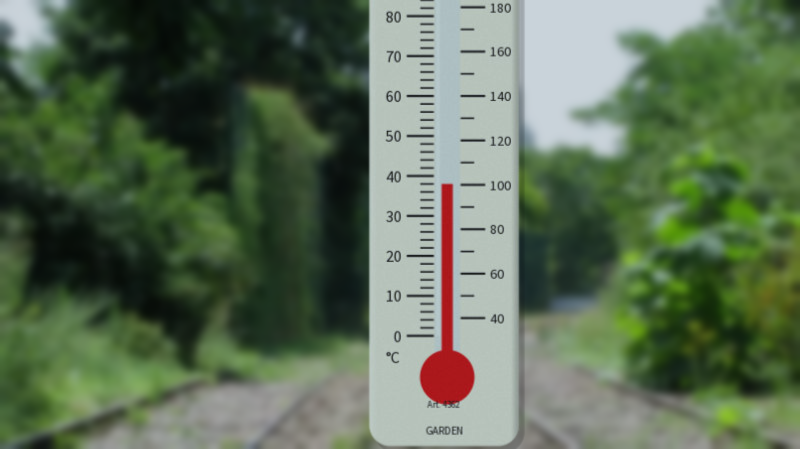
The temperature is value=38 unit=°C
